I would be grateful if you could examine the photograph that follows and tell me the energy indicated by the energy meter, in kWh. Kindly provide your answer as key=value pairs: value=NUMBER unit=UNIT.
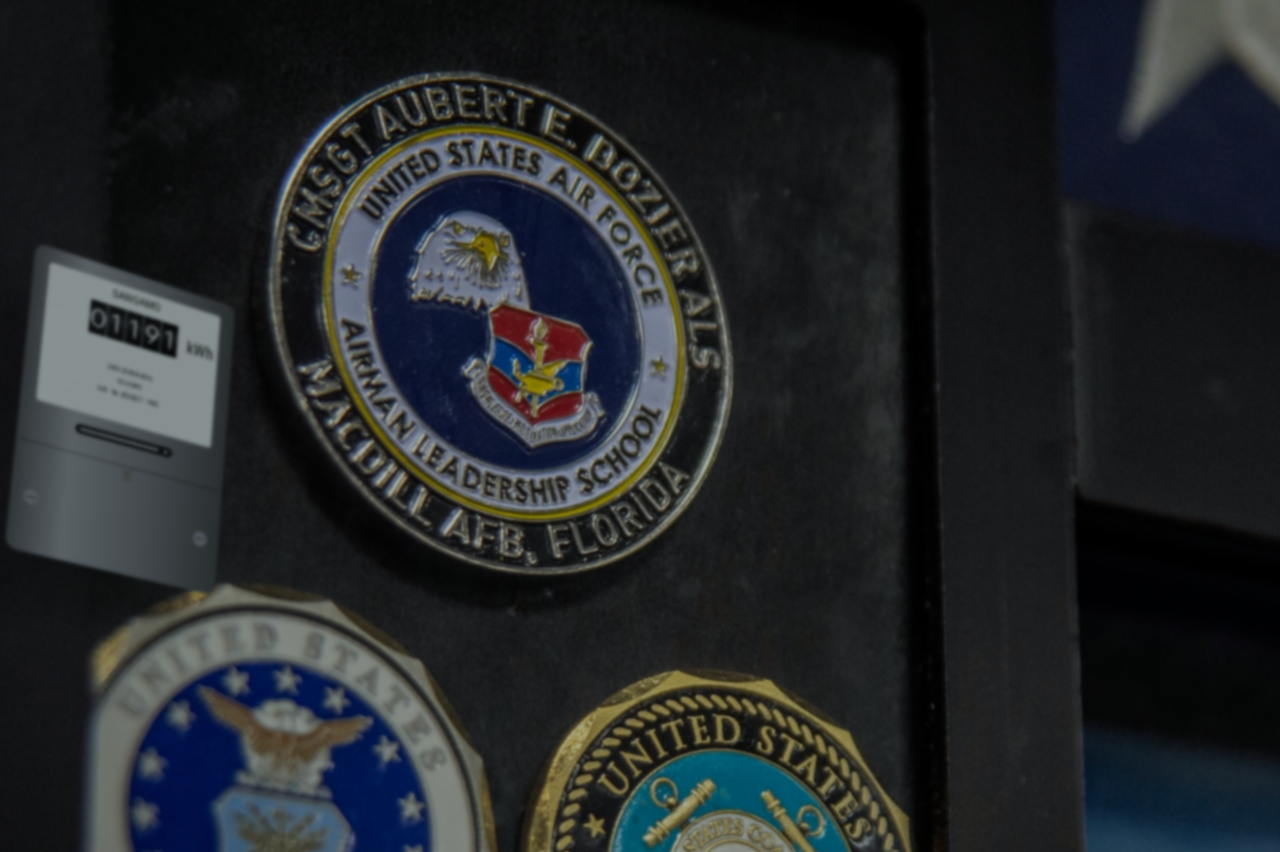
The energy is value=1191 unit=kWh
